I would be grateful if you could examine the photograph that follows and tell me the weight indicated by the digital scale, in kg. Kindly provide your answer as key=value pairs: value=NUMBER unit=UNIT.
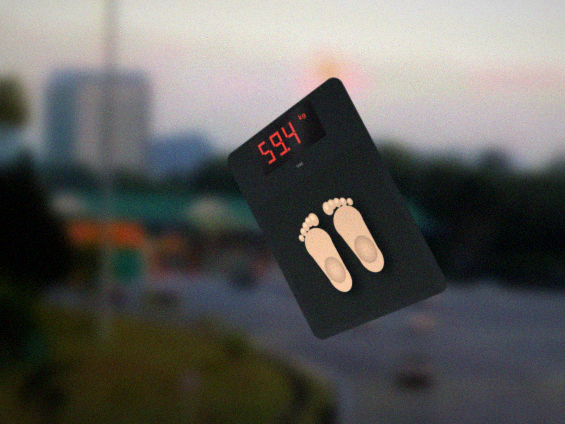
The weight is value=59.4 unit=kg
